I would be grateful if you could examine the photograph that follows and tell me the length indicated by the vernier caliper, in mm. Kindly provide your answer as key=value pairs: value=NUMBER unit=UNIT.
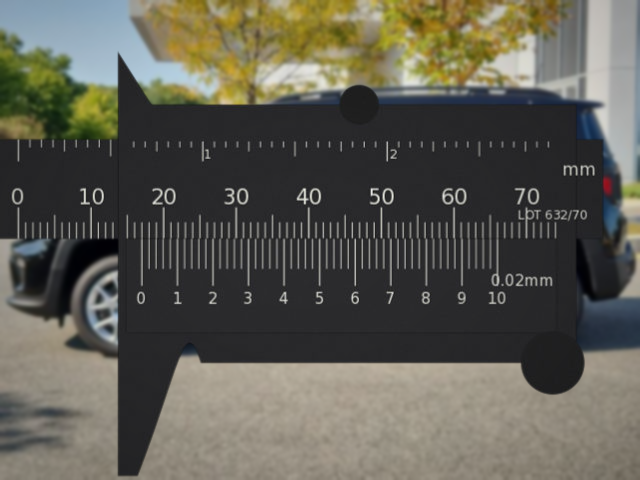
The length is value=17.0 unit=mm
